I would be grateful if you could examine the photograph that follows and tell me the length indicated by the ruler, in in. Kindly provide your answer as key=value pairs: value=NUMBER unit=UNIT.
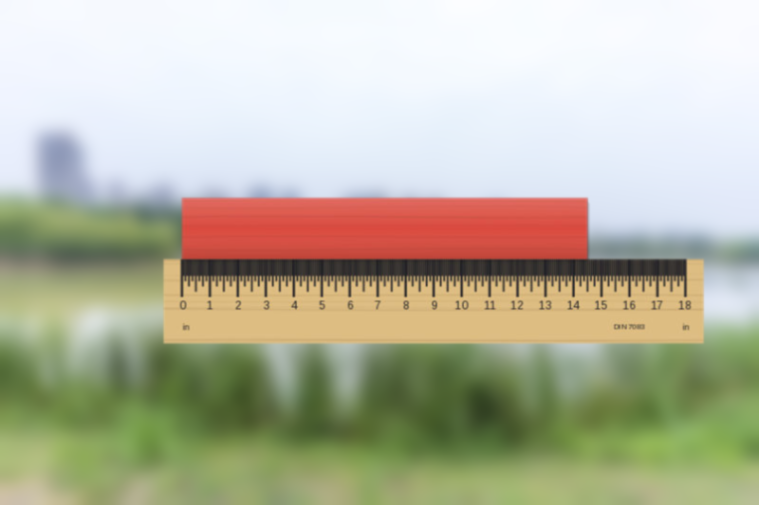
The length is value=14.5 unit=in
